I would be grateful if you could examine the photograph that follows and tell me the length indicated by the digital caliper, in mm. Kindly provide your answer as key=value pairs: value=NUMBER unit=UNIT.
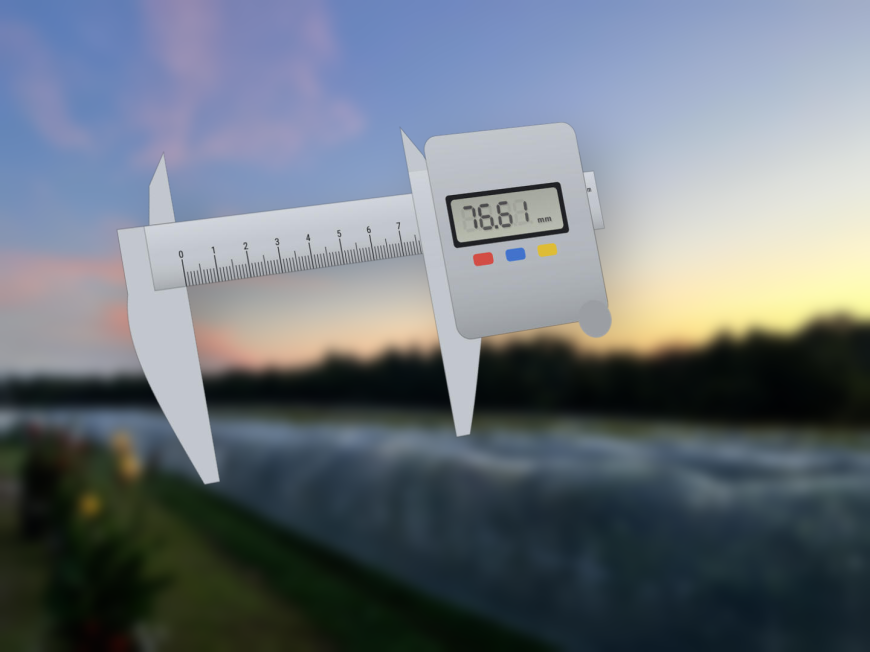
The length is value=76.61 unit=mm
